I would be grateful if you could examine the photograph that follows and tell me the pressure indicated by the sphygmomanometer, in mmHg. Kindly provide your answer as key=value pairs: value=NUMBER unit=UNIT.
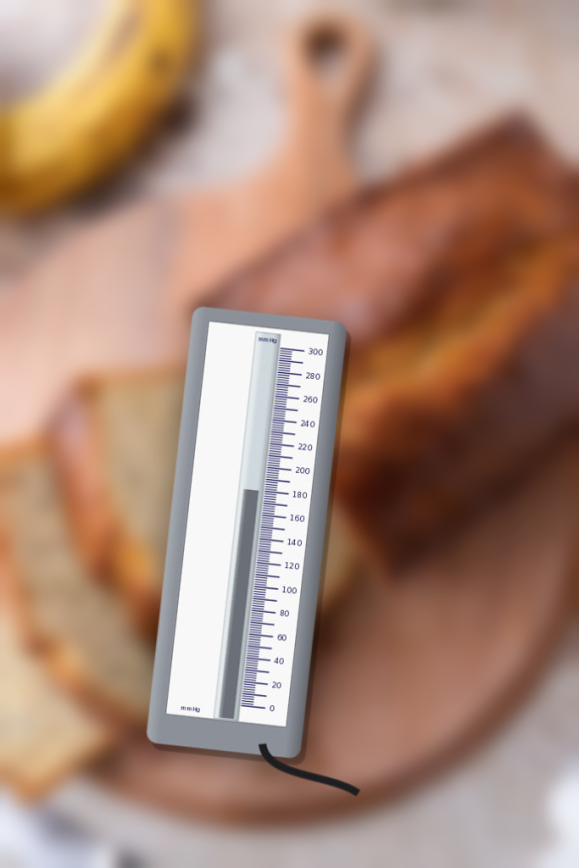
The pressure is value=180 unit=mmHg
